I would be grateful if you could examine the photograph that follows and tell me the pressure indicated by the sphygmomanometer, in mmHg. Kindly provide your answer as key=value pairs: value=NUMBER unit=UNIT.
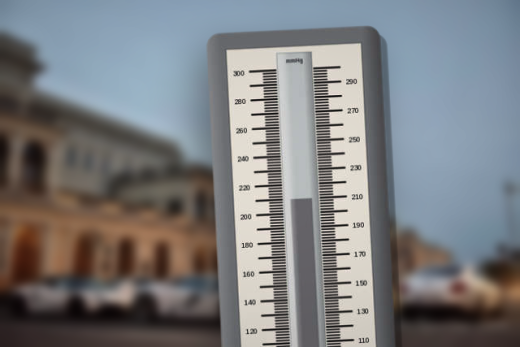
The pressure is value=210 unit=mmHg
